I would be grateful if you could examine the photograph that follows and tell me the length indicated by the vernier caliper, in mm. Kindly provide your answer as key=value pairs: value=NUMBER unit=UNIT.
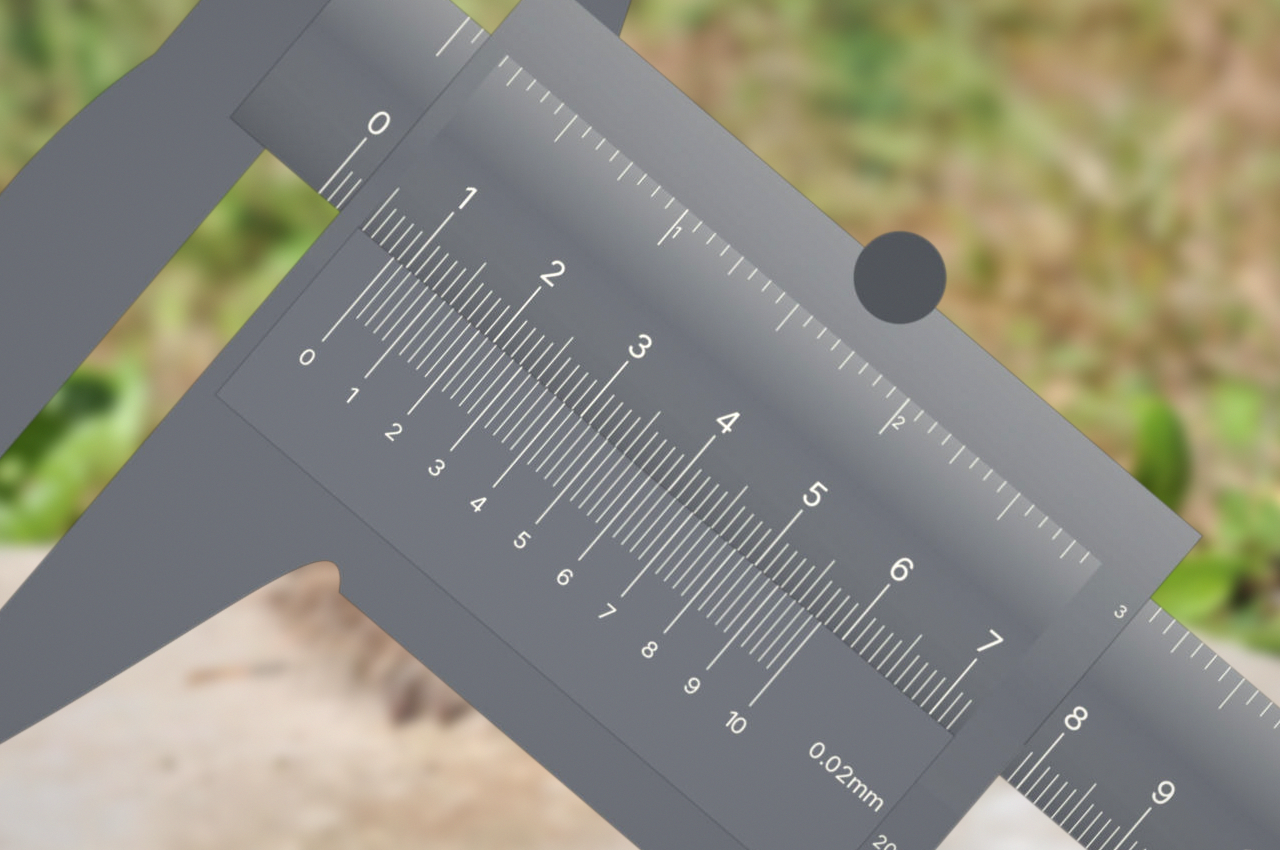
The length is value=8.6 unit=mm
